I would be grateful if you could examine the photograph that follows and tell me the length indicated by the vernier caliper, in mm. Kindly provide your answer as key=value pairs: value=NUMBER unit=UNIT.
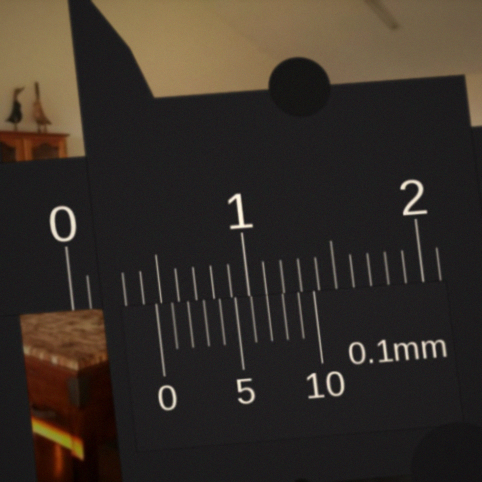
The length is value=4.7 unit=mm
